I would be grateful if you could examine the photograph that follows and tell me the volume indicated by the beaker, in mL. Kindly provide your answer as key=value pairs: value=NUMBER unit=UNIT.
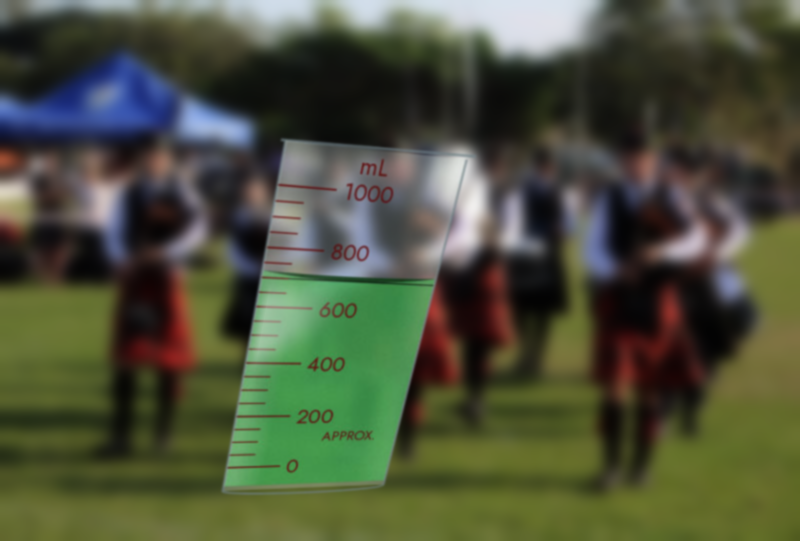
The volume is value=700 unit=mL
